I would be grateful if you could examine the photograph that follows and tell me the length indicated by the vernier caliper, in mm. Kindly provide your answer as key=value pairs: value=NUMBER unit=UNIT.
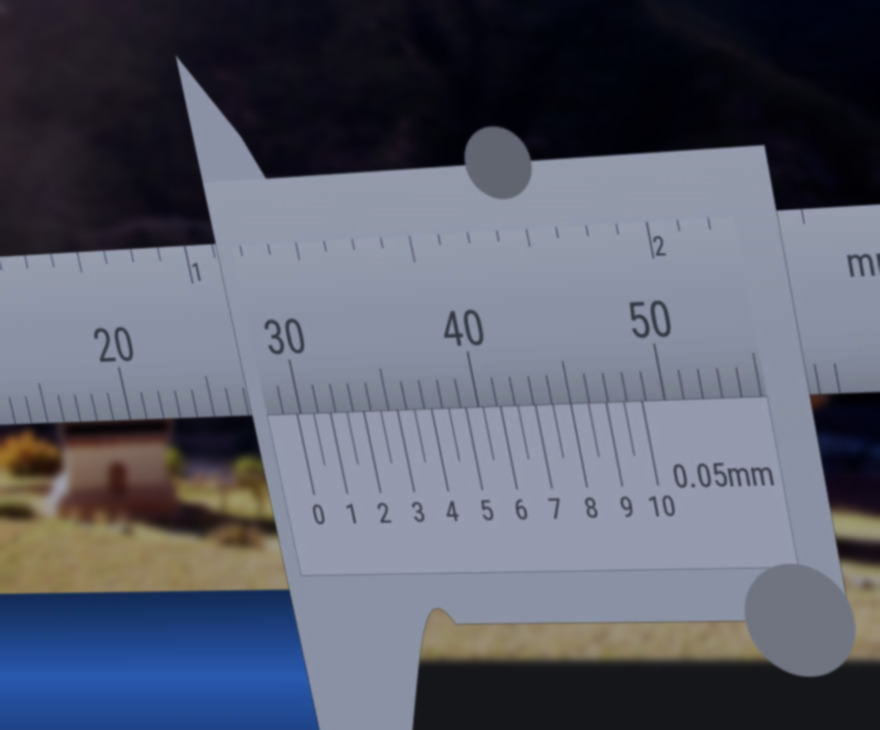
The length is value=29.8 unit=mm
